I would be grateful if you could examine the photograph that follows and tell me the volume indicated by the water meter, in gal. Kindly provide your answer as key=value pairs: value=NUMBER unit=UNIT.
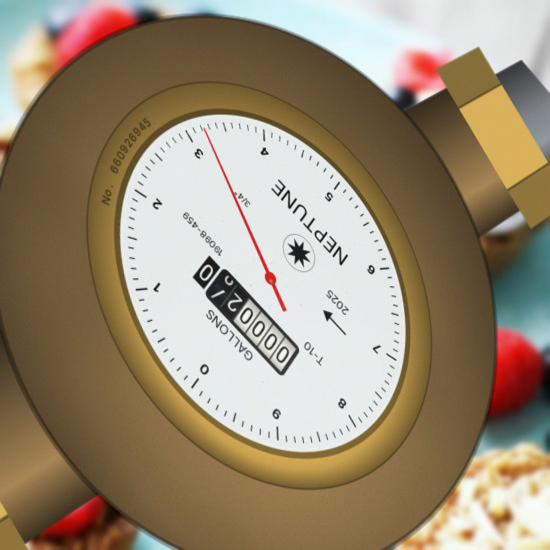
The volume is value=273.2 unit=gal
